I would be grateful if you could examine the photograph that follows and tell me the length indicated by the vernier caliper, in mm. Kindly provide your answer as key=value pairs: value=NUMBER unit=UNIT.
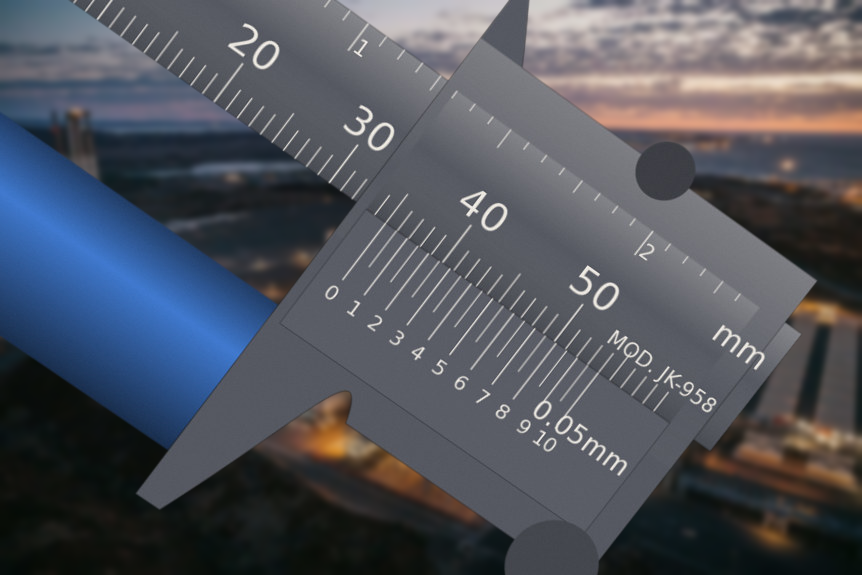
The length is value=35.0 unit=mm
